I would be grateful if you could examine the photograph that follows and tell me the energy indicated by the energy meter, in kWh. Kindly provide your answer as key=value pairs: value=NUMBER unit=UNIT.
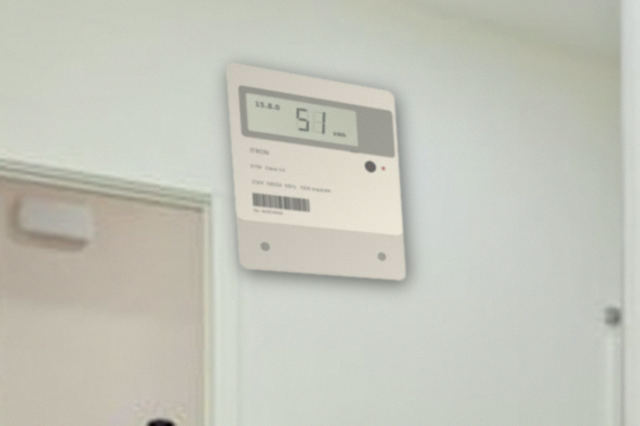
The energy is value=51 unit=kWh
